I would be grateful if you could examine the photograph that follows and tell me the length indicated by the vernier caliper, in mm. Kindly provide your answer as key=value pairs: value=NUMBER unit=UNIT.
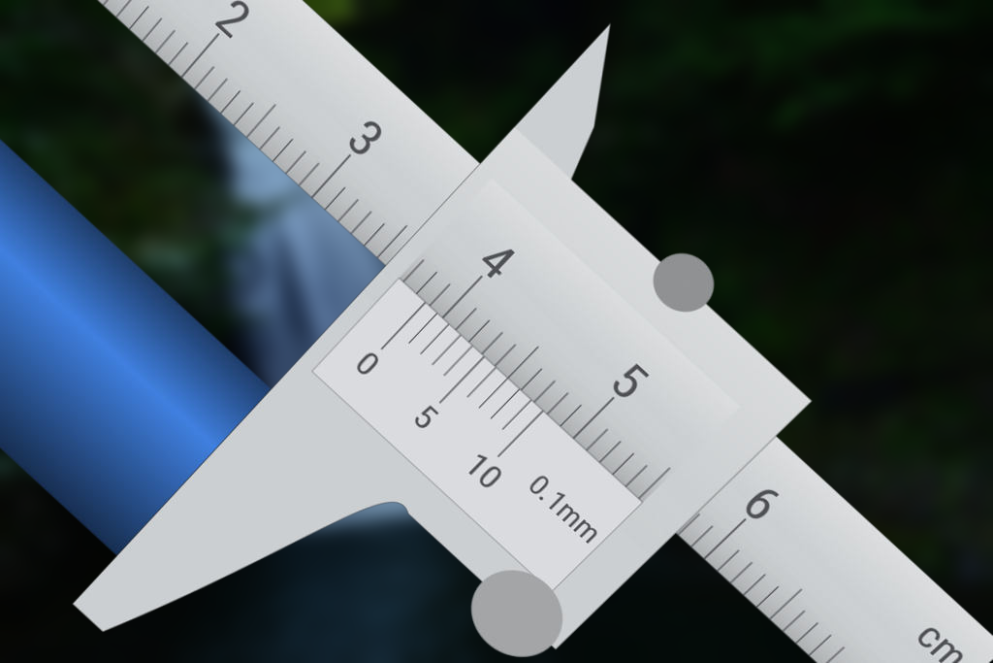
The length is value=38.7 unit=mm
